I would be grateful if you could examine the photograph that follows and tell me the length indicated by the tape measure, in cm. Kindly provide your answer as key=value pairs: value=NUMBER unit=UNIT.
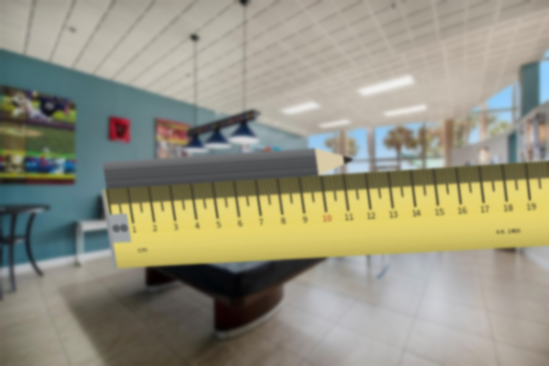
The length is value=11.5 unit=cm
